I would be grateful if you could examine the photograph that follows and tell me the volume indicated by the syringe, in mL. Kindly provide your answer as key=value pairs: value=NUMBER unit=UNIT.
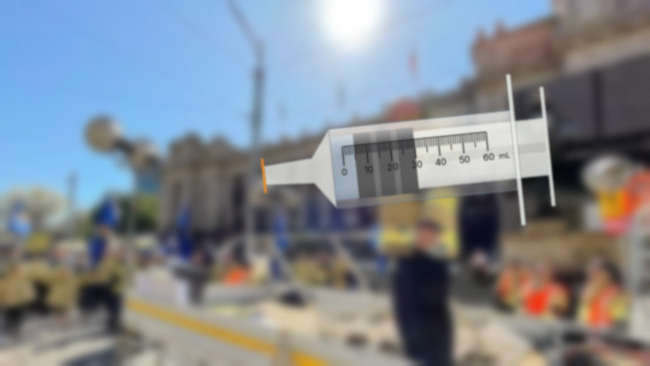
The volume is value=5 unit=mL
